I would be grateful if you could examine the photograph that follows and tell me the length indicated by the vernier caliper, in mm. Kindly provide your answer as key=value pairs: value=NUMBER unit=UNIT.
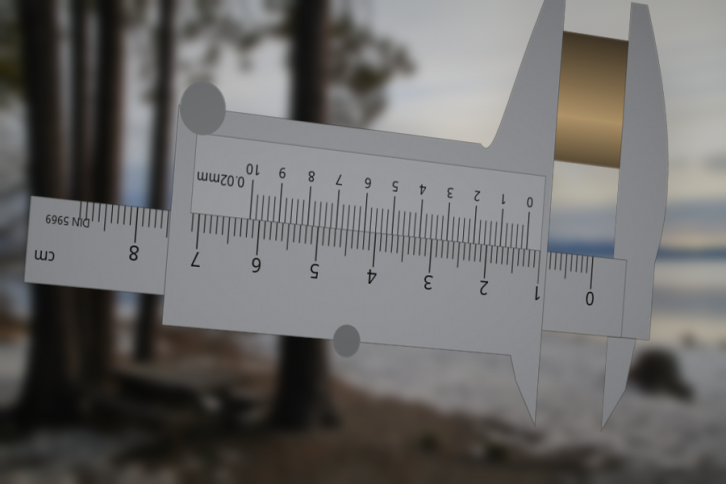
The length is value=12.6 unit=mm
